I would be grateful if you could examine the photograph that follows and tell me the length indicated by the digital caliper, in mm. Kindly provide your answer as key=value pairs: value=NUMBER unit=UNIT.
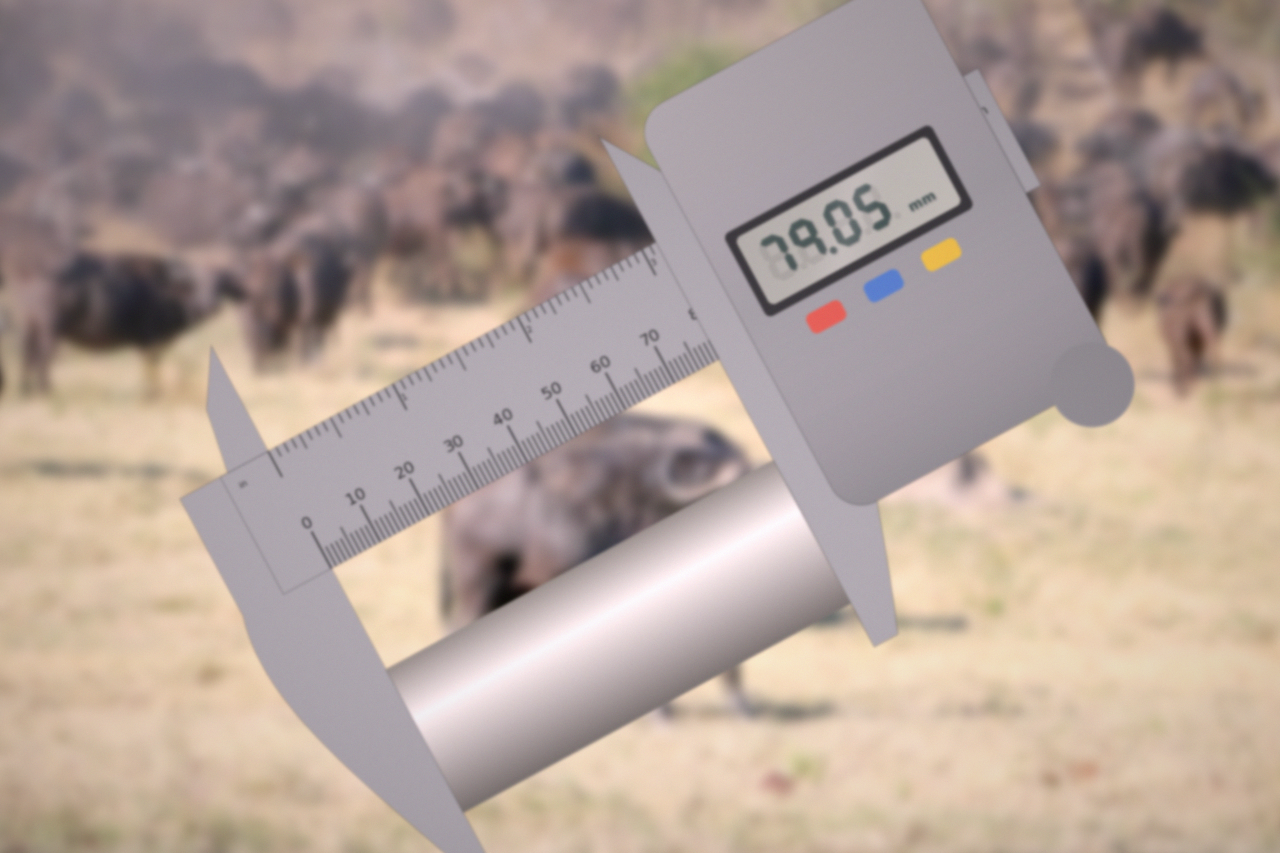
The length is value=79.05 unit=mm
